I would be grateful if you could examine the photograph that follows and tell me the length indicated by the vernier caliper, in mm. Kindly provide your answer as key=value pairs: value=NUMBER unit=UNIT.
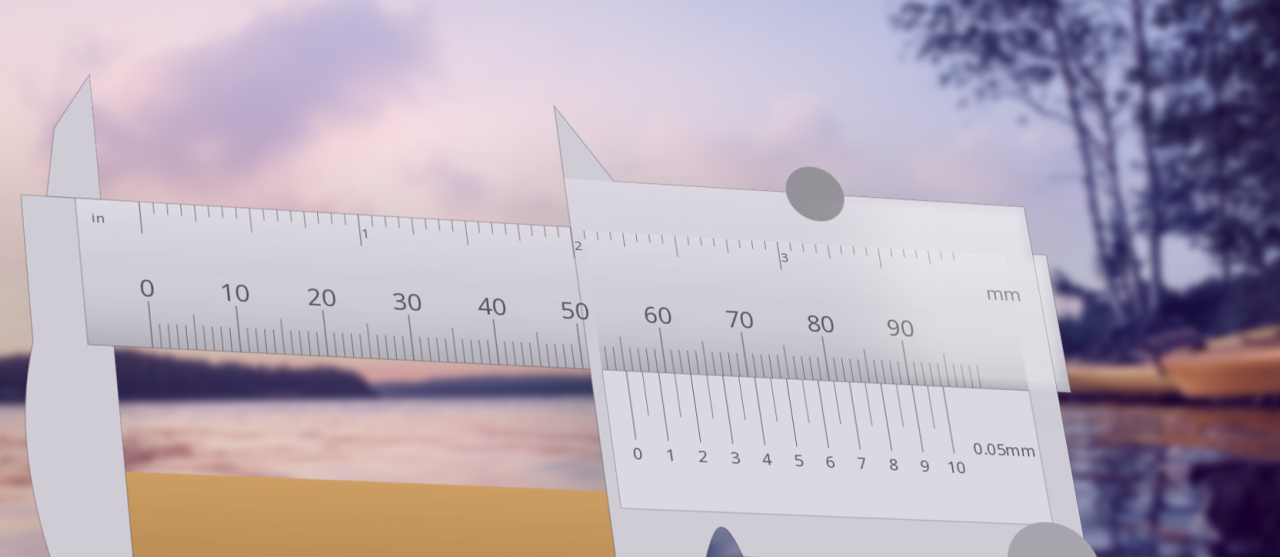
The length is value=55.2 unit=mm
